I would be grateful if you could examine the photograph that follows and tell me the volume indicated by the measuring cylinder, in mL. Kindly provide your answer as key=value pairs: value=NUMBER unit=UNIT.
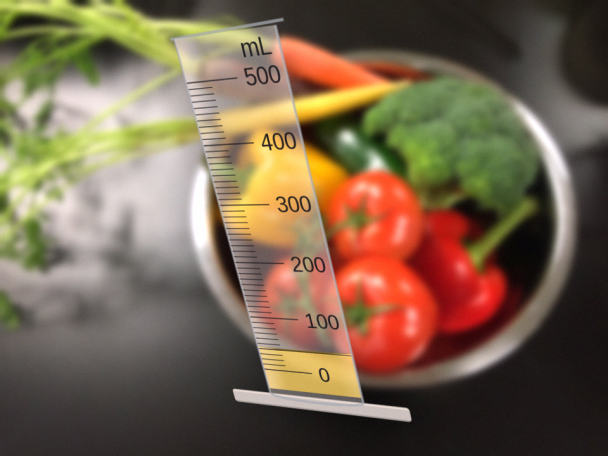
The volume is value=40 unit=mL
